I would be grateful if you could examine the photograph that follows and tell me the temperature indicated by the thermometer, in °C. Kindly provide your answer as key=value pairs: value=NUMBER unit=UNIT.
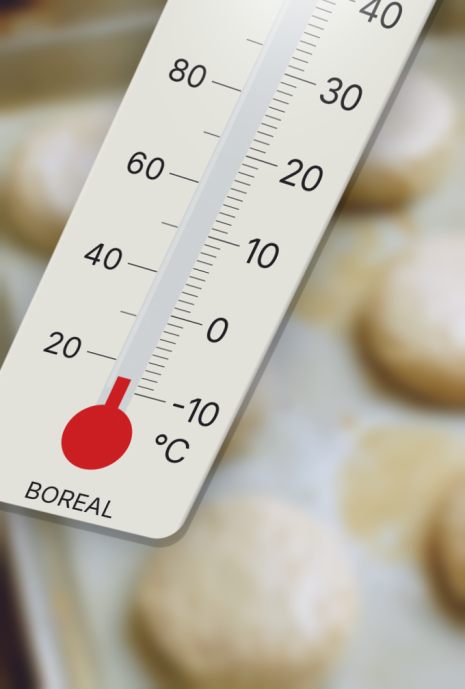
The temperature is value=-8.5 unit=°C
